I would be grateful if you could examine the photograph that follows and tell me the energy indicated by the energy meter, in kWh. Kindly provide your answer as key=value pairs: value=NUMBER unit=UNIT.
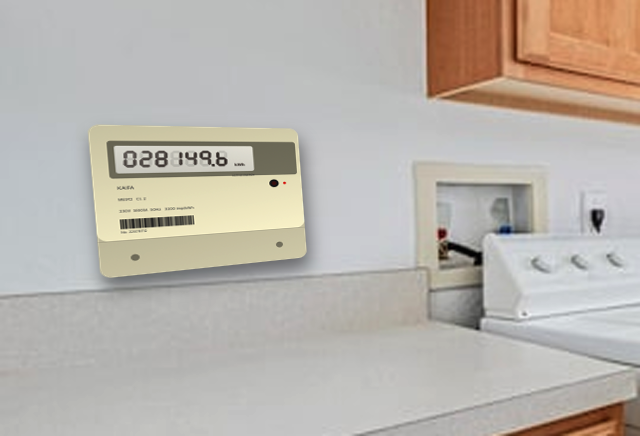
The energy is value=28149.6 unit=kWh
